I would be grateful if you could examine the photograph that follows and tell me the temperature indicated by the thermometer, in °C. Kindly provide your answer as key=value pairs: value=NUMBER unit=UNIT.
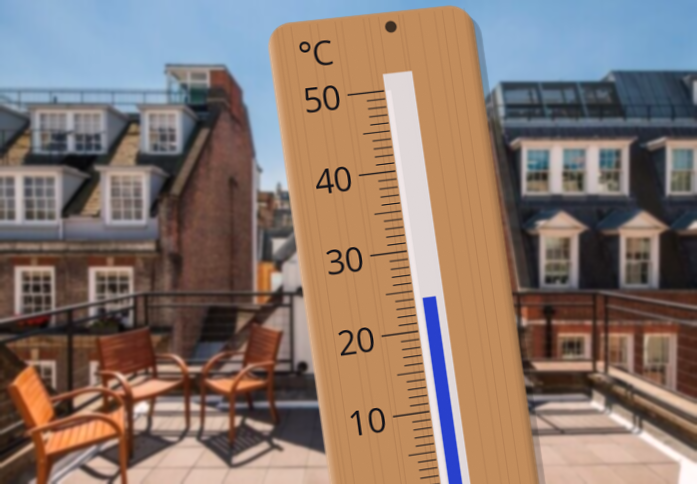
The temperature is value=24 unit=°C
